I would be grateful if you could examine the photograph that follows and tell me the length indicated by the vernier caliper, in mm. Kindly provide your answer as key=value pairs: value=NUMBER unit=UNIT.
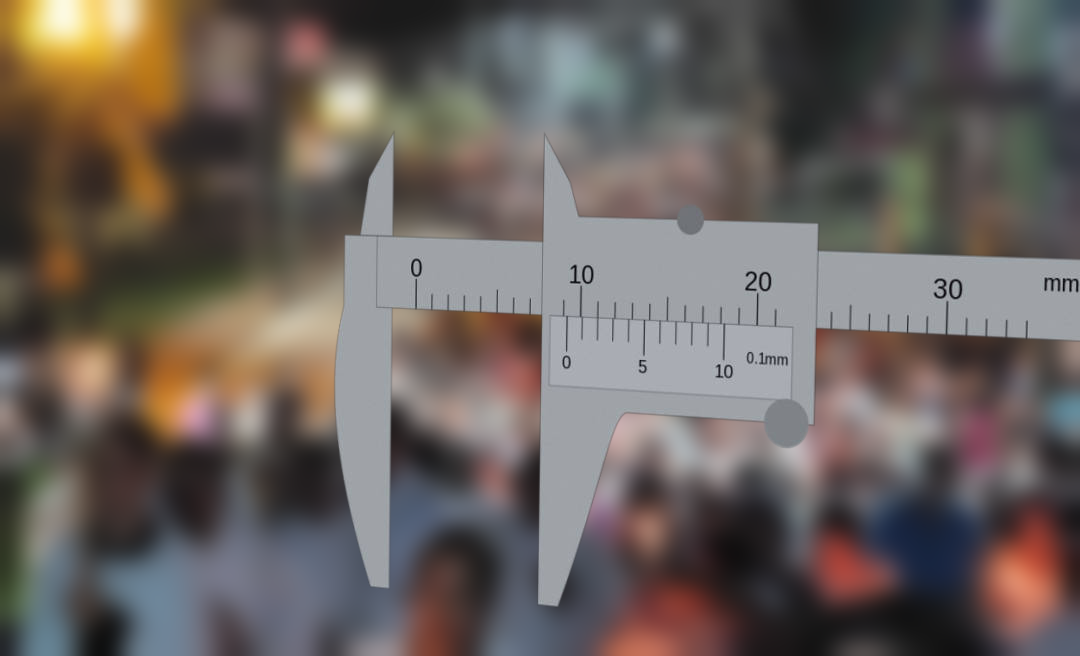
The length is value=9.2 unit=mm
